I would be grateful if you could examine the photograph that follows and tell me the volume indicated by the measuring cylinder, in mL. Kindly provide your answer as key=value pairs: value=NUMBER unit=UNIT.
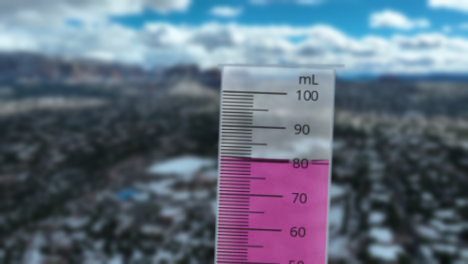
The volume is value=80 unit=mL
